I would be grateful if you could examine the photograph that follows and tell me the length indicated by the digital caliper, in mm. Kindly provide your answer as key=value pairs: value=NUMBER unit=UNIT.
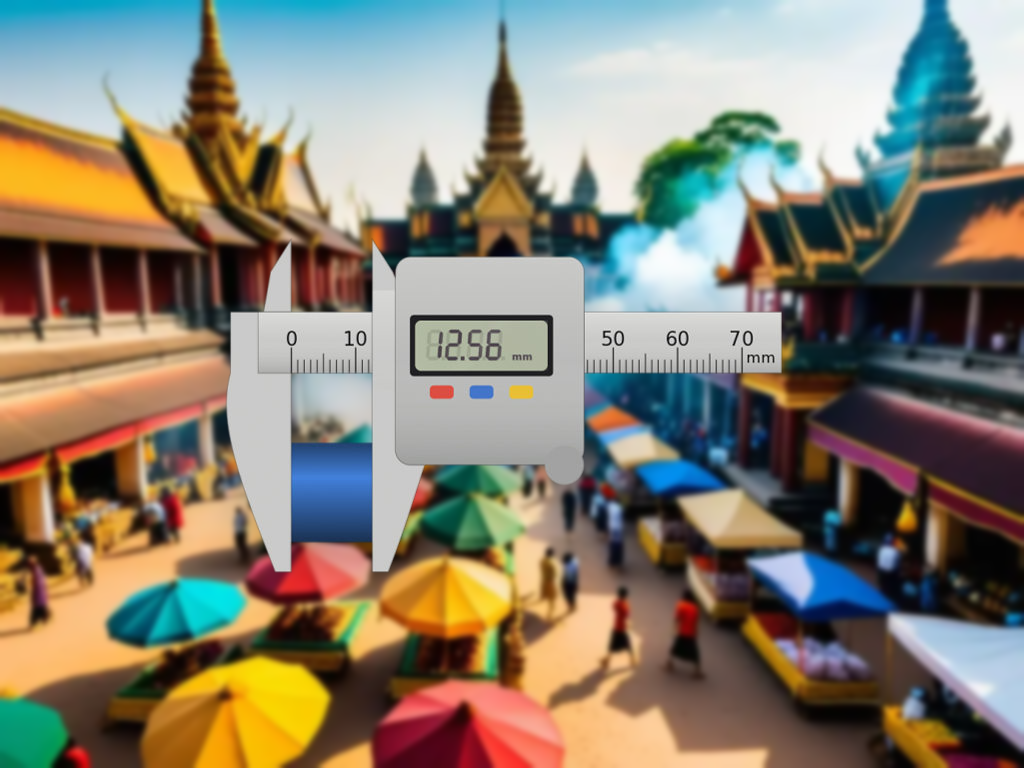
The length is value=12.56 unit=mm
